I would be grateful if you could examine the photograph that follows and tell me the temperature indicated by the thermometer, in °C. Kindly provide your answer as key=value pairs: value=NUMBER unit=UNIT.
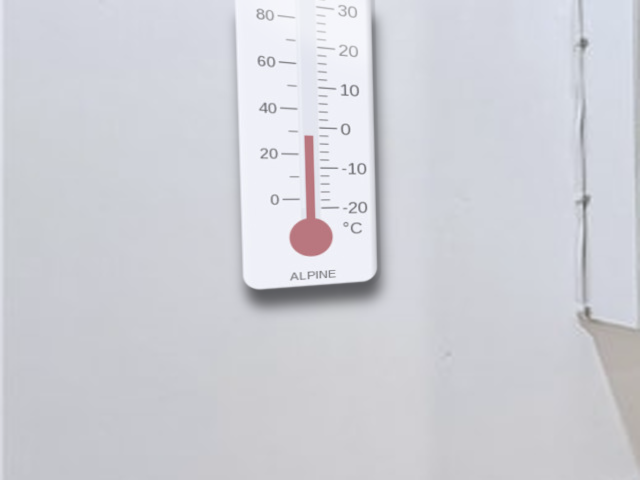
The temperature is value=-2 unit=°C
